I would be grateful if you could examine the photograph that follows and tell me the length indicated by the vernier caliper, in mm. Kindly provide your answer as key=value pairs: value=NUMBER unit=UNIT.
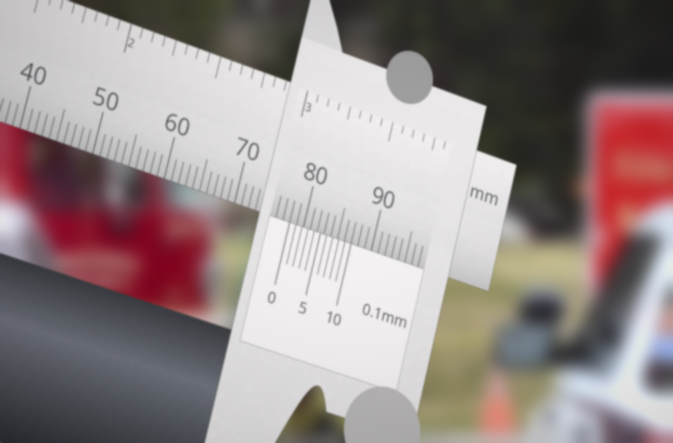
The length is value=78.0 unit=mm
